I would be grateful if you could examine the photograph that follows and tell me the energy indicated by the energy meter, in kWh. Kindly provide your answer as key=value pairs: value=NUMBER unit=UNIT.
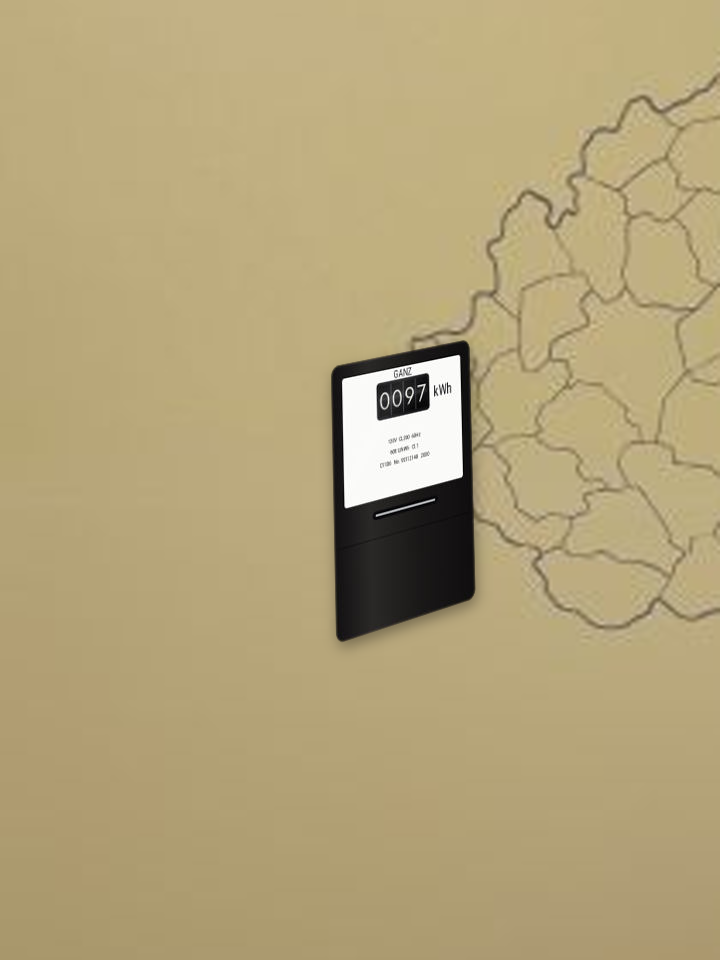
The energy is value=97 unit=kWh
